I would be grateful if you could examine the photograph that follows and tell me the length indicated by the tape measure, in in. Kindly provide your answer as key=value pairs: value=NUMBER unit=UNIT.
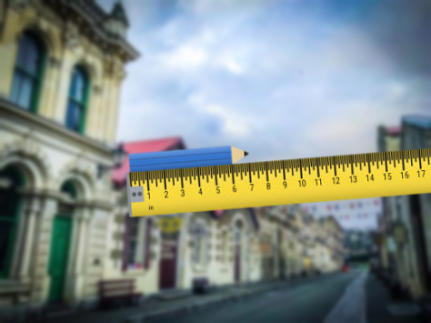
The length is value=7 unit=in
